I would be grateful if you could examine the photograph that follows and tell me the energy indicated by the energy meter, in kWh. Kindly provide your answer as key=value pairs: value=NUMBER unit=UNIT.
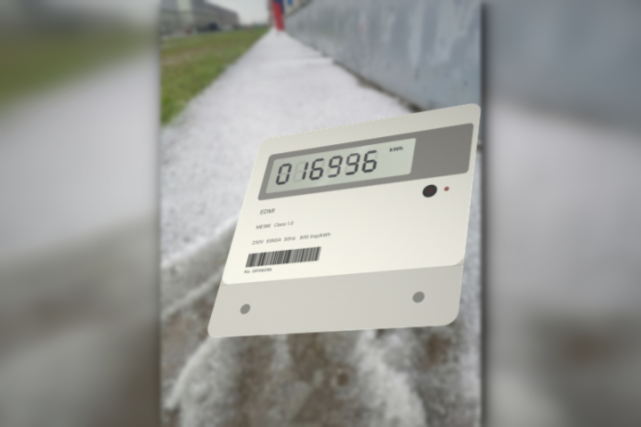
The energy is value=16996 unit=kWh
